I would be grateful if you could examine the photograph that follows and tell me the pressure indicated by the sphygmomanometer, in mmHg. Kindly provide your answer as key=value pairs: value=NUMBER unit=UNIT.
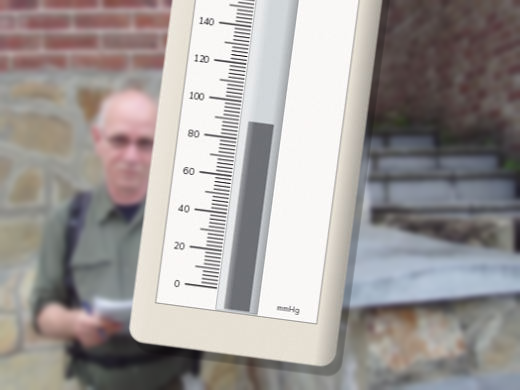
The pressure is value=90 unit=mmHg
